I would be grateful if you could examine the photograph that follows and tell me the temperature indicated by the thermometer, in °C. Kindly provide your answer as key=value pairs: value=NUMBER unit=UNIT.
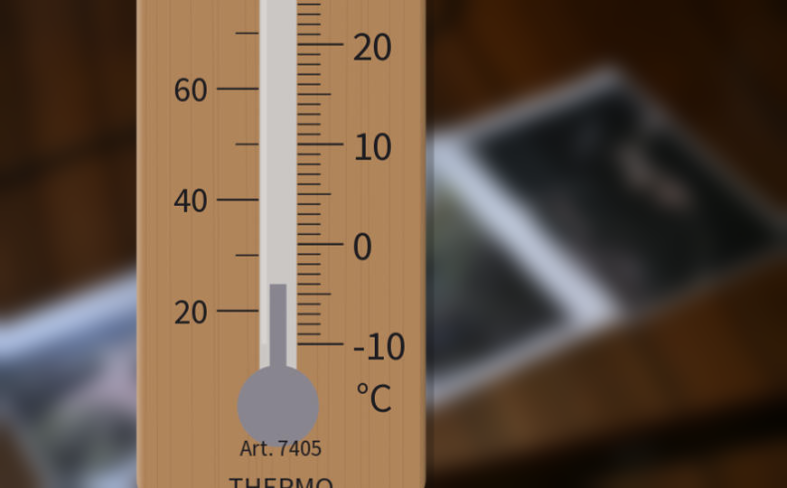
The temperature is value=-4 unit=°C
